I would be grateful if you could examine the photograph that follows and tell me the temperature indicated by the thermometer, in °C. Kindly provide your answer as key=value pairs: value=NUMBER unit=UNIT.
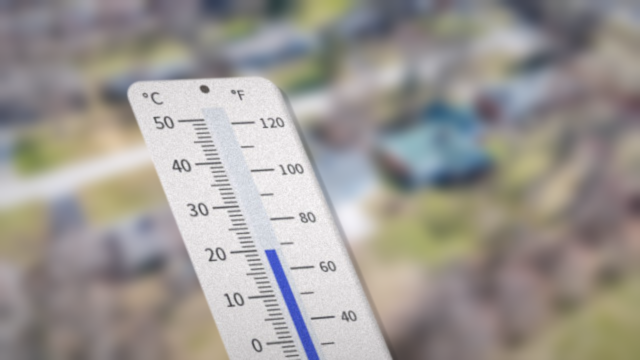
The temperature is value=20 unit=°C
